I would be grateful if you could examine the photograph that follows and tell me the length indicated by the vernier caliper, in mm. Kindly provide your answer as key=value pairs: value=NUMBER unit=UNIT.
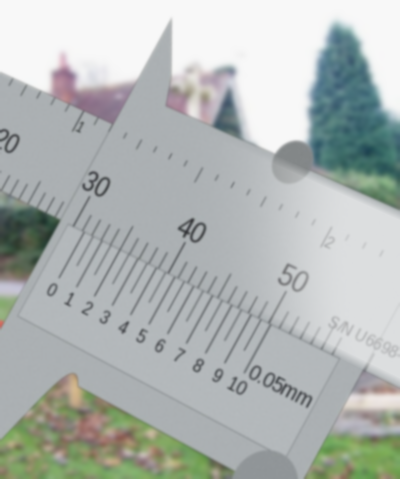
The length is value=31.2 unit=mm
